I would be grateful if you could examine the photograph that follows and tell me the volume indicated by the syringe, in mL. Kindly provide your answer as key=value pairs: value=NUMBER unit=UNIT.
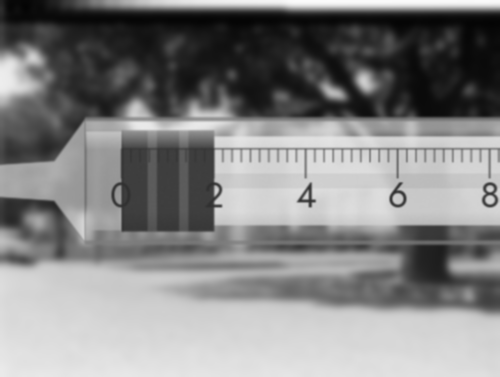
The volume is value=0 unit=mL
